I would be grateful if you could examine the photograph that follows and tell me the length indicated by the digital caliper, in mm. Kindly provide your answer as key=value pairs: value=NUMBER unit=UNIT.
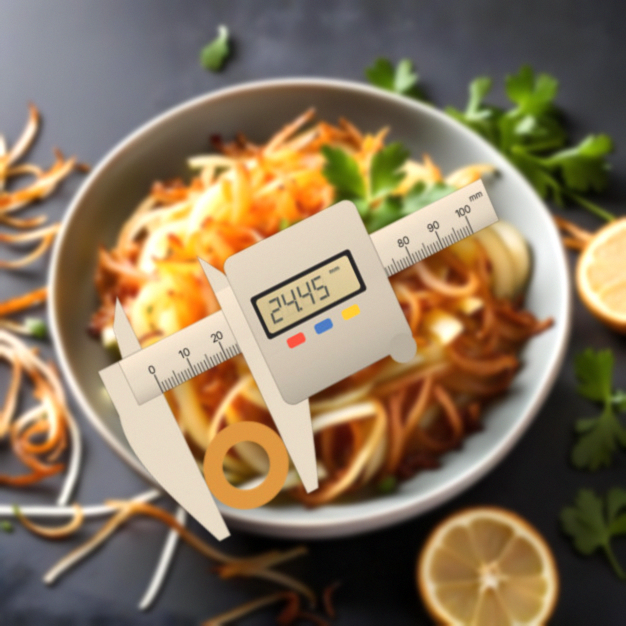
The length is value=24.45 unit=mm
